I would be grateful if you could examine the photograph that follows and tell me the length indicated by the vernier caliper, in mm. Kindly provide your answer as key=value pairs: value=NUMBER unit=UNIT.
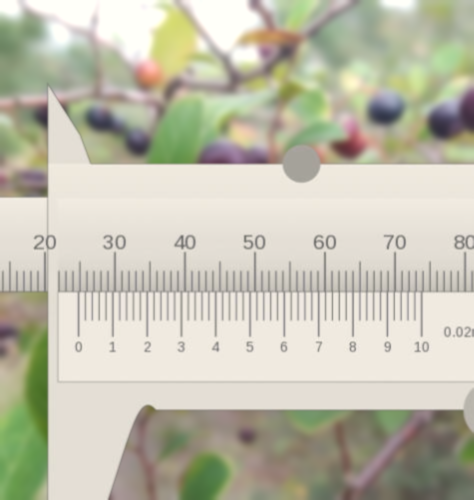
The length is value=24.8 unit=mm
